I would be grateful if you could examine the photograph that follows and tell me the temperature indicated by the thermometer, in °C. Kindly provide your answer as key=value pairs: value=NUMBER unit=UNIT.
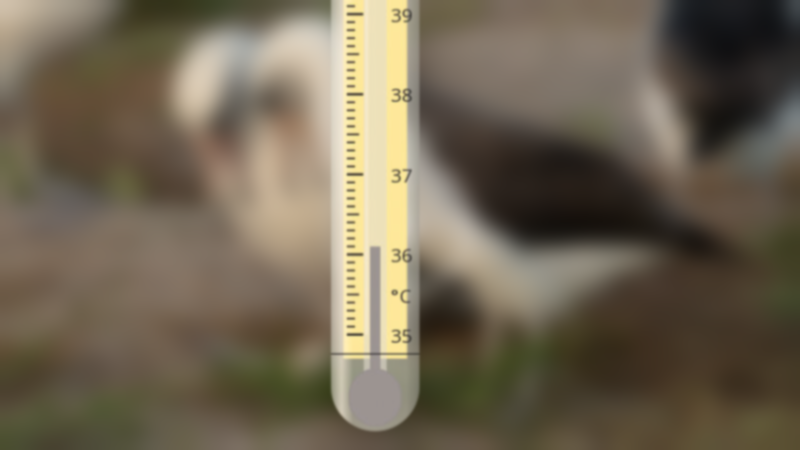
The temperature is value=36.1 unit=°C
